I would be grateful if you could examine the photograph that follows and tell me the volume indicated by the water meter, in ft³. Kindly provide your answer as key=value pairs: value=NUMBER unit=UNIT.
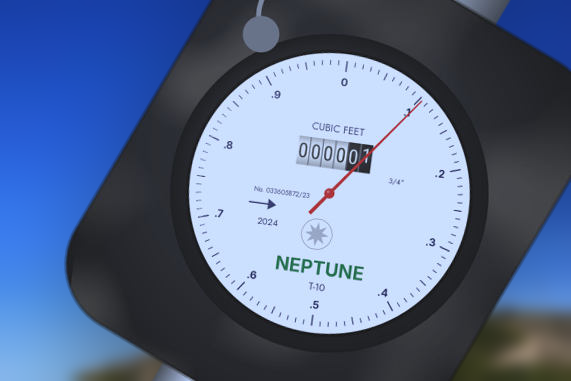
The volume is value=1.10 unit=ft³
